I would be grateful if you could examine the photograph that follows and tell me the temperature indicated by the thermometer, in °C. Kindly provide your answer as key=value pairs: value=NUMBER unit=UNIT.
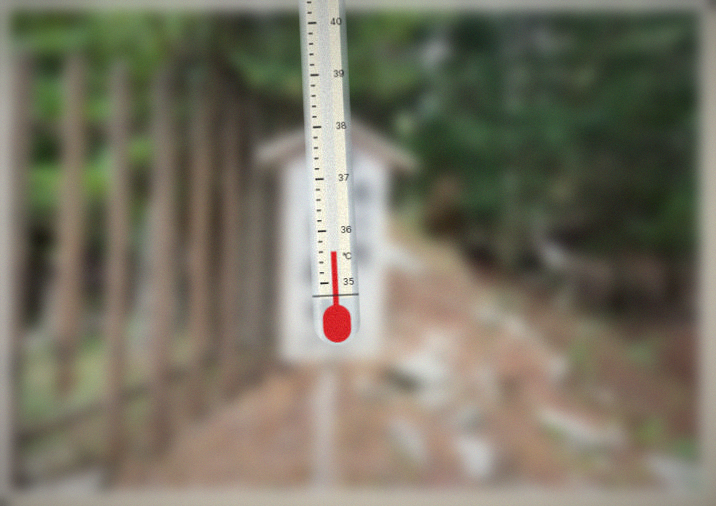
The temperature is value=35.6 unit=°C
